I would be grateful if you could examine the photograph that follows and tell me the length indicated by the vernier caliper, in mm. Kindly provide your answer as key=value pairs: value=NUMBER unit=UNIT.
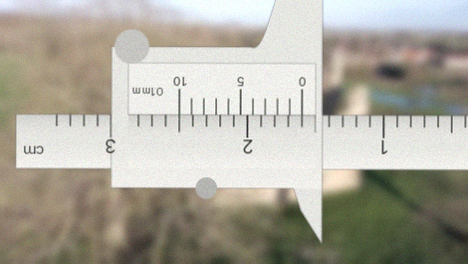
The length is value=16.0 unit=mm
